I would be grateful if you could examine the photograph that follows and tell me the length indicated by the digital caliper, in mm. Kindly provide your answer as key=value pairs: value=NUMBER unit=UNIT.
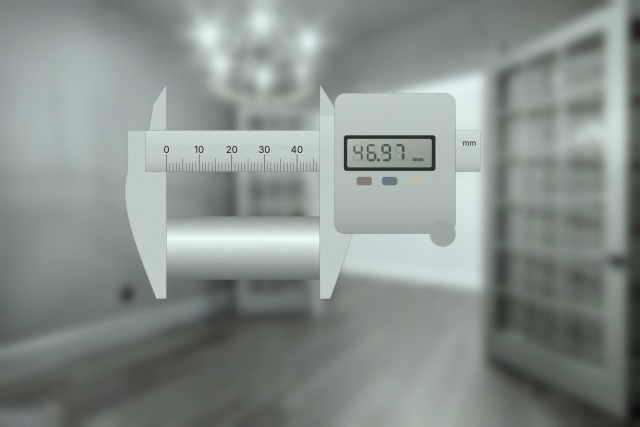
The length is value=46.97 unit=mm
